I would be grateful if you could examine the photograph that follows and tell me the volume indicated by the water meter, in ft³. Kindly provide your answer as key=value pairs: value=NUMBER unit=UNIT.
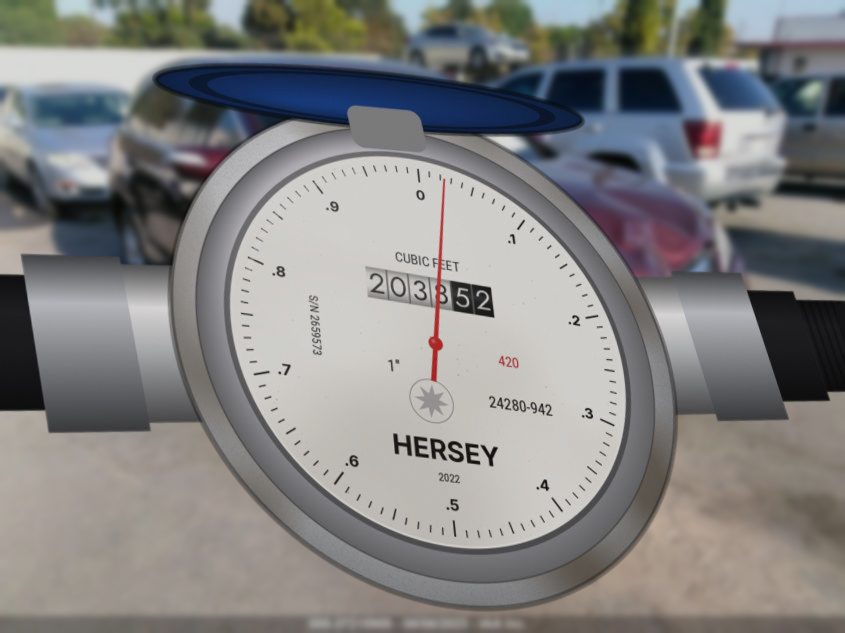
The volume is value=203852.02 unit=ft³
